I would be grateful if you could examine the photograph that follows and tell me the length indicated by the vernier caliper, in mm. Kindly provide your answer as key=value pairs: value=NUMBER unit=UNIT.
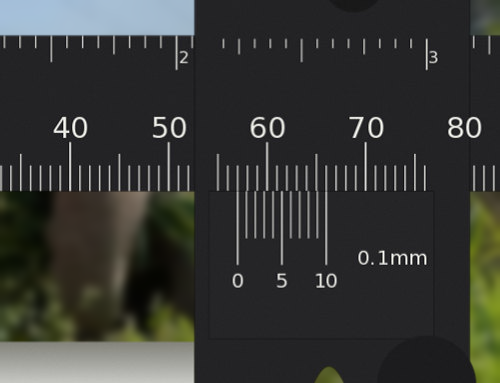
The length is value=57.0 unit=mm
